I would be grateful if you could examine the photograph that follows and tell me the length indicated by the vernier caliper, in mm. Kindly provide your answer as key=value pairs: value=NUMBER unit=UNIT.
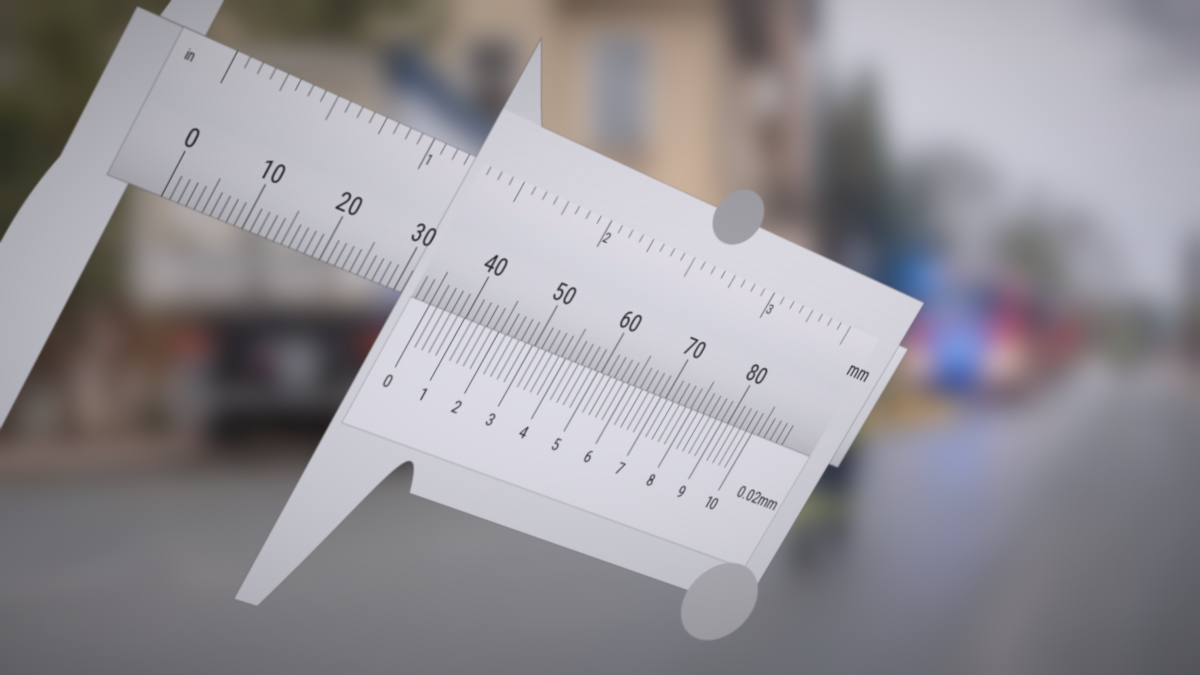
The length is value=35.0 unit=mm
